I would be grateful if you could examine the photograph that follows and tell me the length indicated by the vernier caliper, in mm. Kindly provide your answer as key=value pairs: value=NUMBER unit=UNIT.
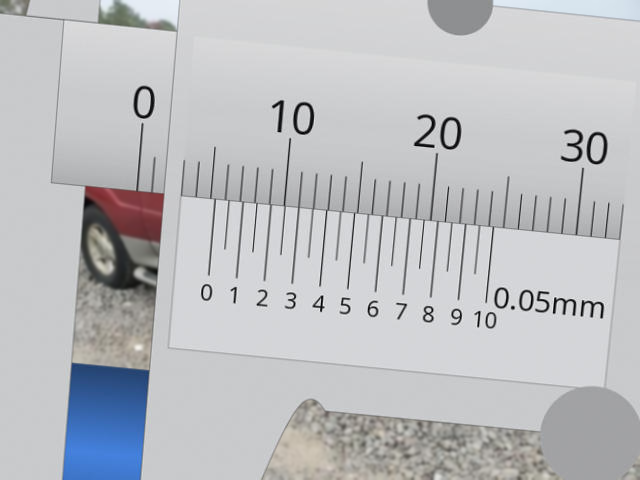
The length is value=5.3 unit=mm
